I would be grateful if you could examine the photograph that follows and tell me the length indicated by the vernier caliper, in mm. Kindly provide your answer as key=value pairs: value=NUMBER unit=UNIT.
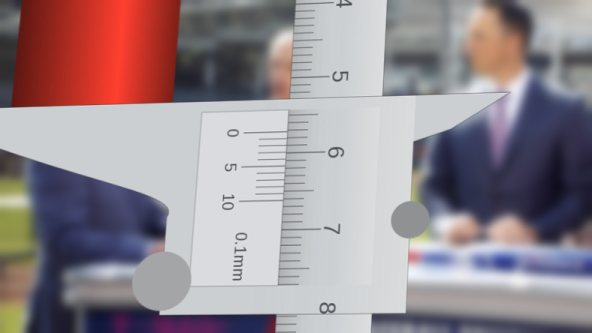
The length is value=57.2 unit=mm
